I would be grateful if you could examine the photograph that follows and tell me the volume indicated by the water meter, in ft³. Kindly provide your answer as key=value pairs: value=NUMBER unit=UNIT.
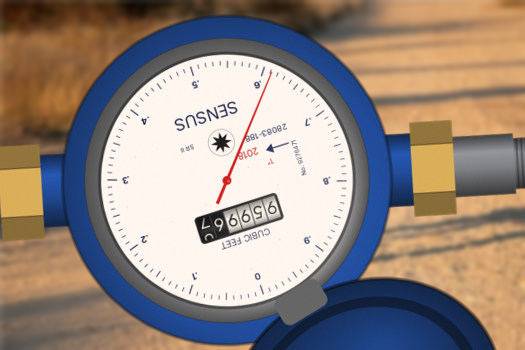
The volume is value=959966.61 unit=ft³
